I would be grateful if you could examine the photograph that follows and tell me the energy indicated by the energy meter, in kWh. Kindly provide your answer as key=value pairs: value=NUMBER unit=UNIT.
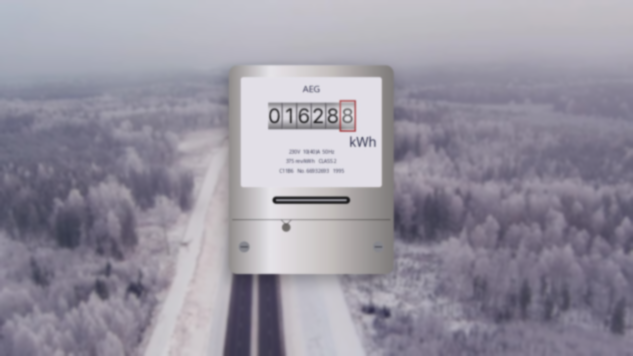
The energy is value=1628.8 unit=kWh
